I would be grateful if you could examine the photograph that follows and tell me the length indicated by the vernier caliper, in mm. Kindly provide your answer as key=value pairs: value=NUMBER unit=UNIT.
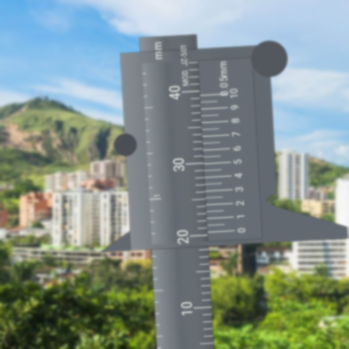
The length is value=20.4 unit=mm
